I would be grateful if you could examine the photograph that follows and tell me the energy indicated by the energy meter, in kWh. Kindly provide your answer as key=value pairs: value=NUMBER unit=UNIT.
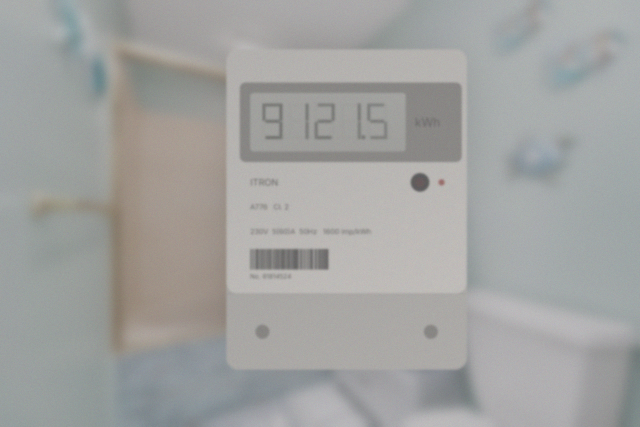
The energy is value=9121.5 unit=kWh
